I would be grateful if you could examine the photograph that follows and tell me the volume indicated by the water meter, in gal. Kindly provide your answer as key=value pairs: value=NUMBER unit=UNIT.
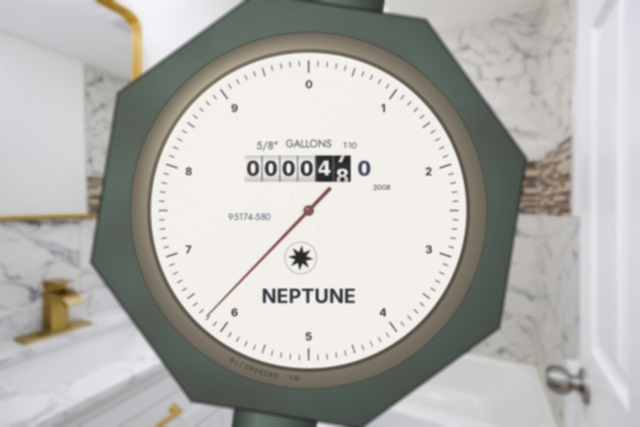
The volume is value=476.2 unit=gal
